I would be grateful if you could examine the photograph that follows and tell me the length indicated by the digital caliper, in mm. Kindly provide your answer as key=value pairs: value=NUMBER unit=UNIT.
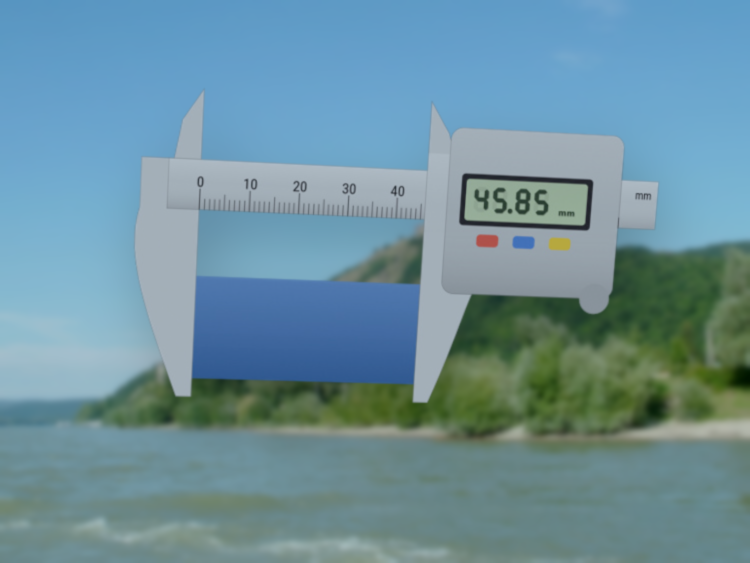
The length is value=45.85 unit=mm
